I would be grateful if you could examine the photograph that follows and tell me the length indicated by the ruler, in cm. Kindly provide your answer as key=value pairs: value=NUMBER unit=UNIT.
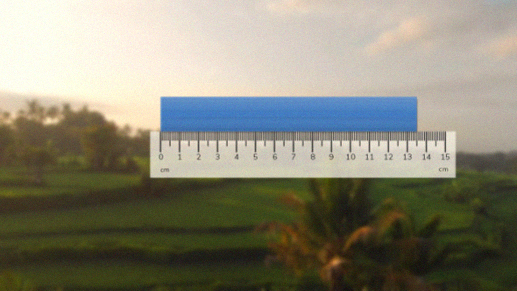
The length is value=13.5 unit=cm
